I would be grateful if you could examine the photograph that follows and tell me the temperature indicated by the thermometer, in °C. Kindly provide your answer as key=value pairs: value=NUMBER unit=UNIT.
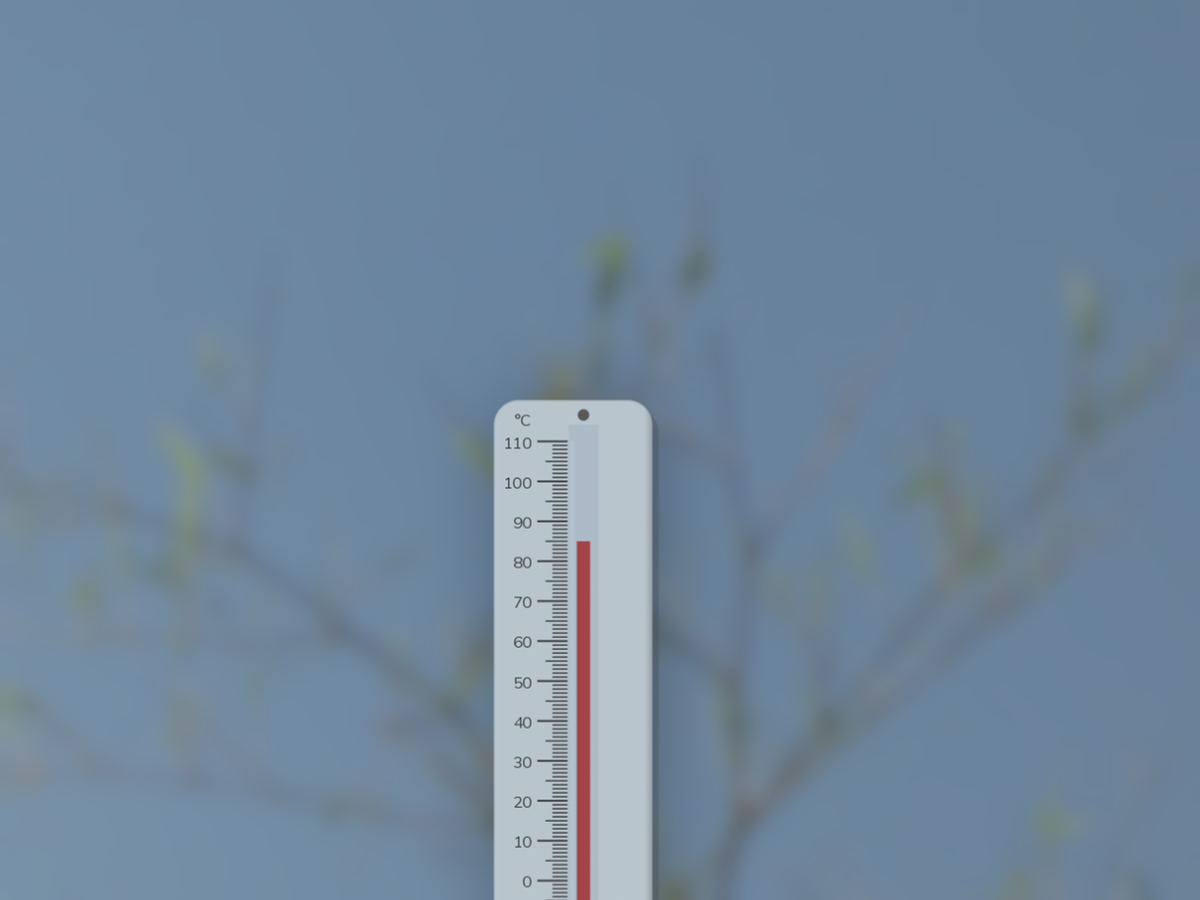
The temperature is value=85 unit=°C
